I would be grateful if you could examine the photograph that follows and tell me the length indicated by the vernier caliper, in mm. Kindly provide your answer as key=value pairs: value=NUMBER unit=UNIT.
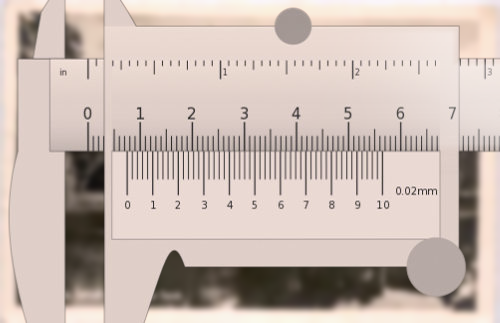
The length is value=7.5 unit=mm
